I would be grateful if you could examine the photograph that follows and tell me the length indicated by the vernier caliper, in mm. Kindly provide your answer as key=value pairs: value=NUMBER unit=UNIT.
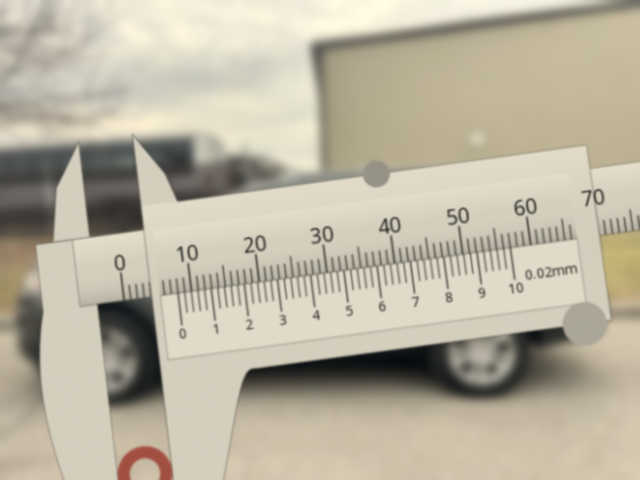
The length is value=8.0 unit=mm
